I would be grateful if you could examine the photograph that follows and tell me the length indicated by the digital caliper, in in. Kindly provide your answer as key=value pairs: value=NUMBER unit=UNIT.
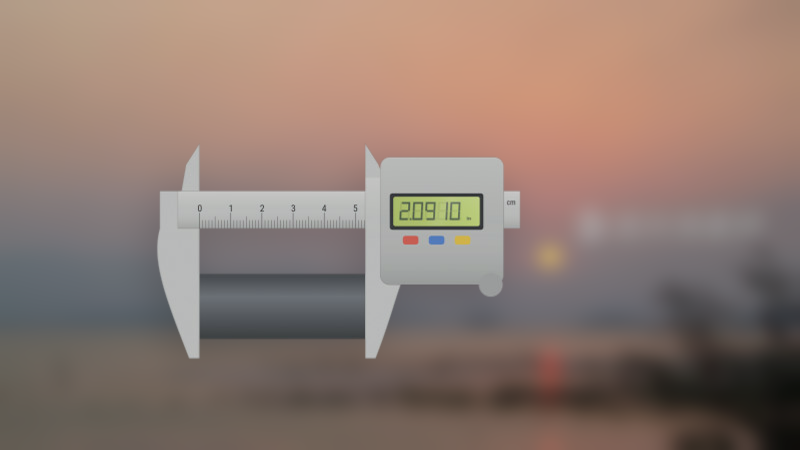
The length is value=2.0910 unit=in
